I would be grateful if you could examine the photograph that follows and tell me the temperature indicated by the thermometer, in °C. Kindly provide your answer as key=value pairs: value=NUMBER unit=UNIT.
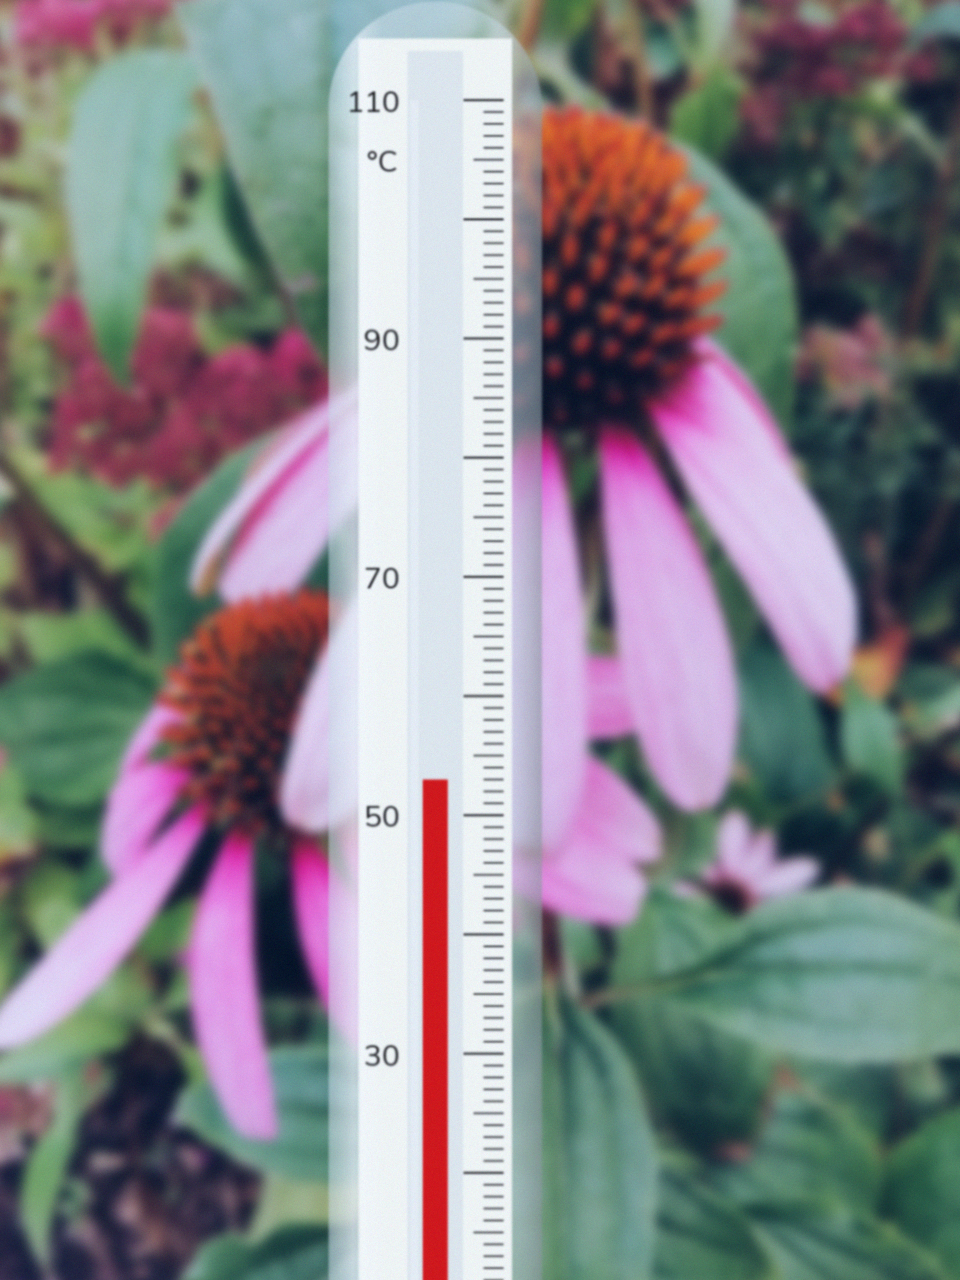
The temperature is value=53 unit=°C
